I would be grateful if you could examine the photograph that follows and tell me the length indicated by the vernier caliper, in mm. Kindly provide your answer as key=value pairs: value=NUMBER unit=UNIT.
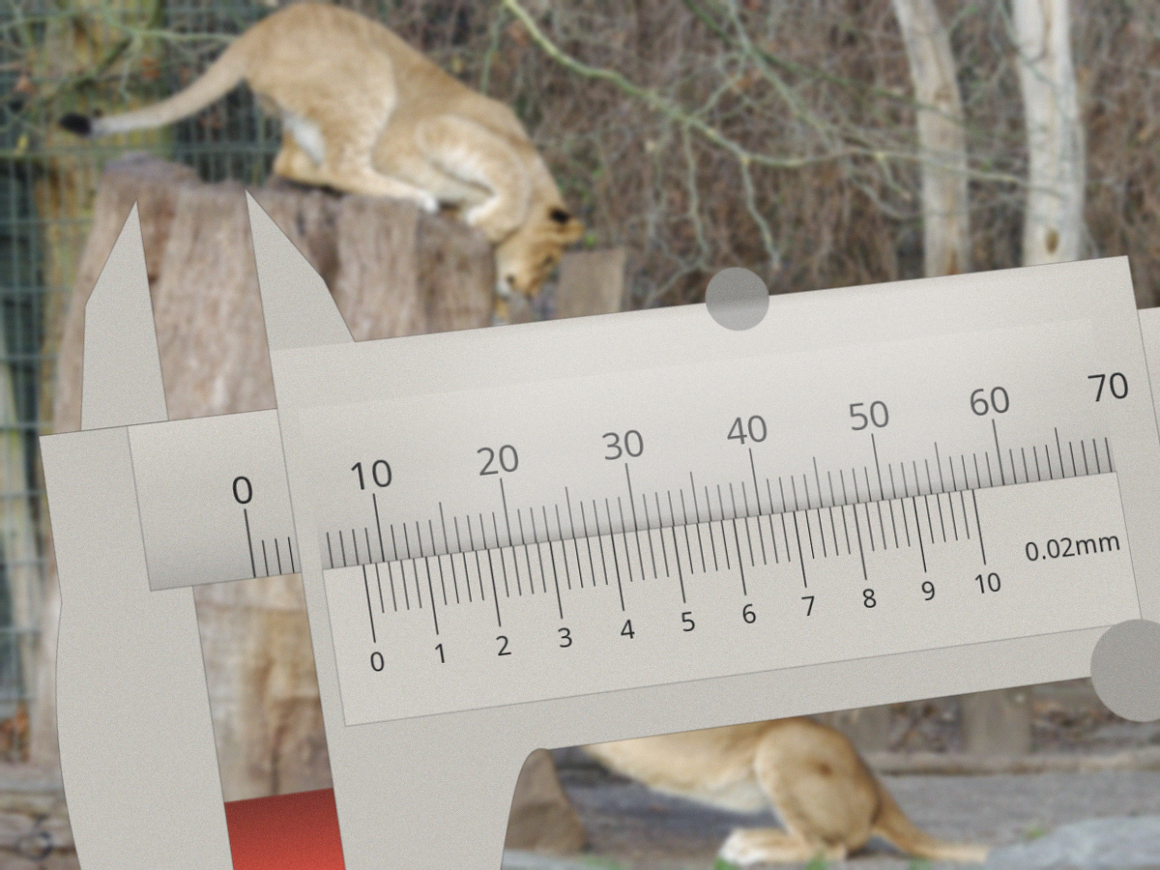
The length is value=8.4 unit=mm
